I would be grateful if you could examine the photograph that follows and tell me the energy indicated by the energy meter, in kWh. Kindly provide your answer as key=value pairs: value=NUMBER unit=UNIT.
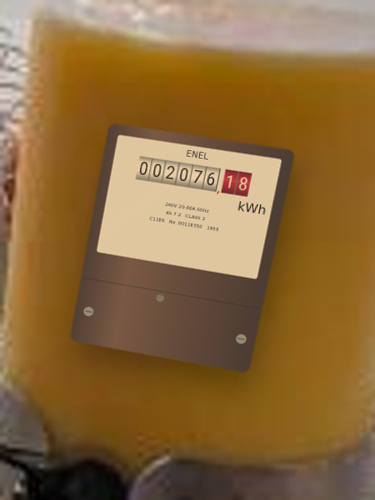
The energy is value=2076.18 unit=kWh
